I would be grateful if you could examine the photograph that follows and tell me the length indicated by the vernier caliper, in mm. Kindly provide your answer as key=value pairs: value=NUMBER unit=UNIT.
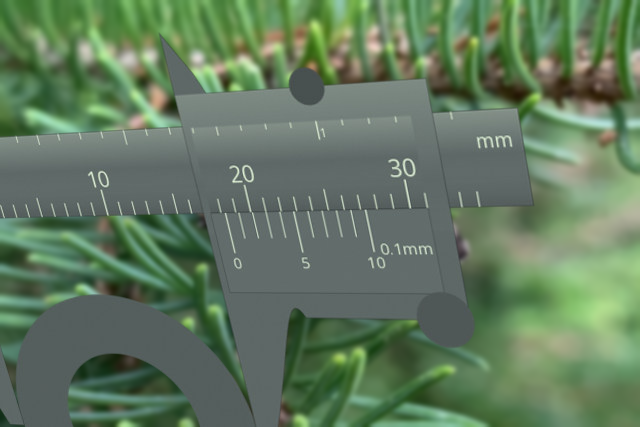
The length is value=18.3 unit=mm
